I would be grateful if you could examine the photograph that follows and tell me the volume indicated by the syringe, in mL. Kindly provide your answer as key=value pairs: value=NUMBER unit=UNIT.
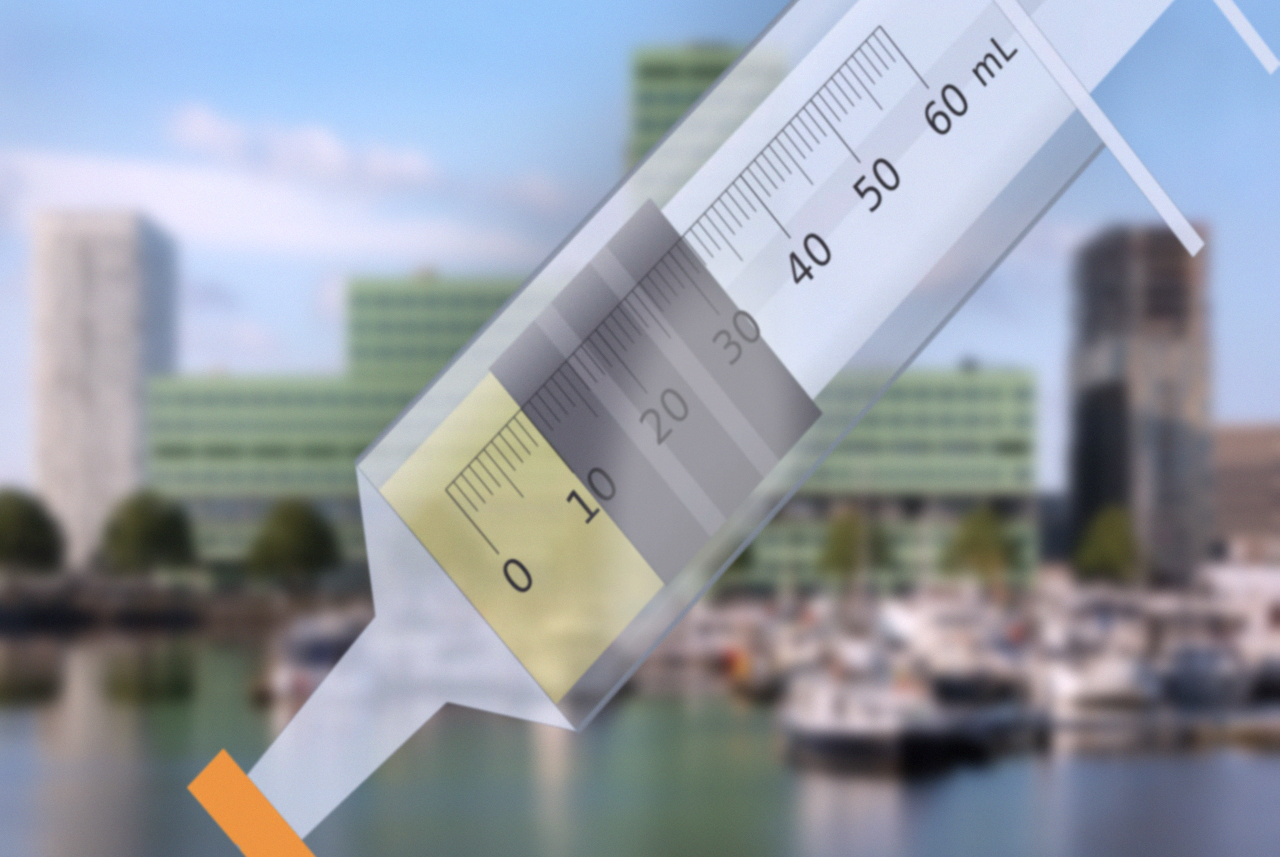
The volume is value=10 unit=mL
